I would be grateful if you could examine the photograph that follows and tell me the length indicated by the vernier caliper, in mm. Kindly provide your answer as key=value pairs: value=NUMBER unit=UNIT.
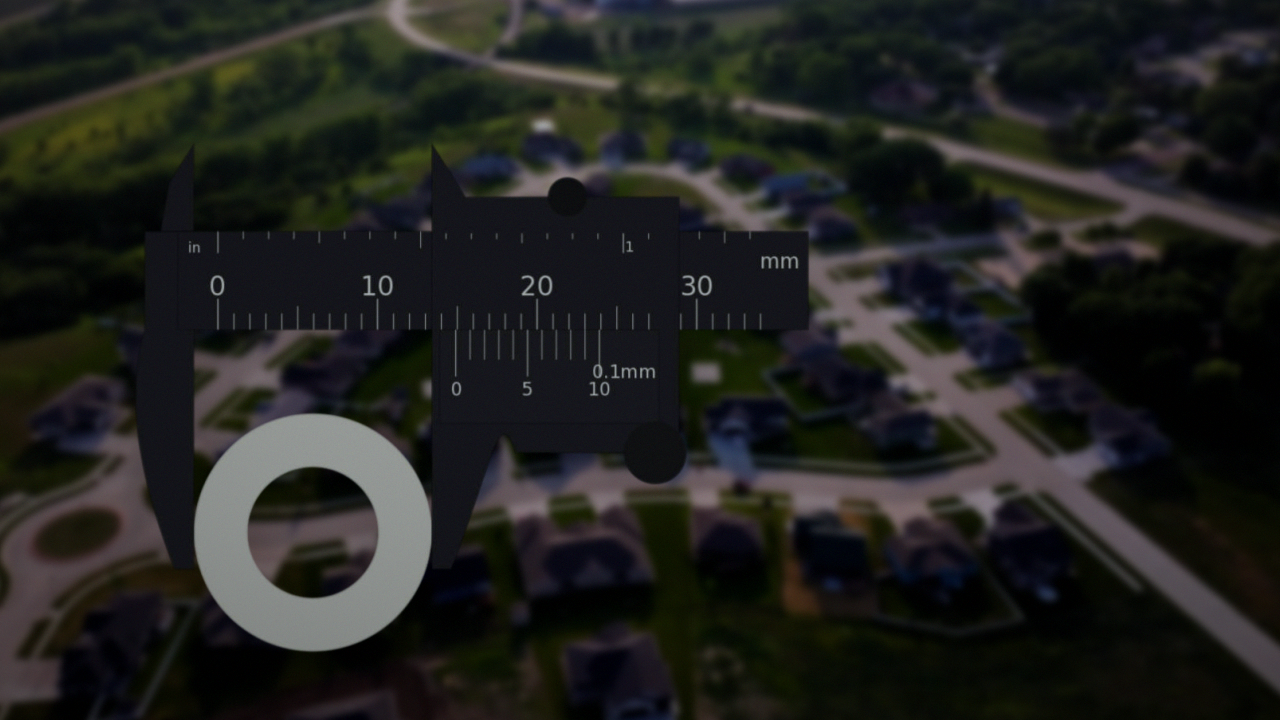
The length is value=14.9 unit=mm
